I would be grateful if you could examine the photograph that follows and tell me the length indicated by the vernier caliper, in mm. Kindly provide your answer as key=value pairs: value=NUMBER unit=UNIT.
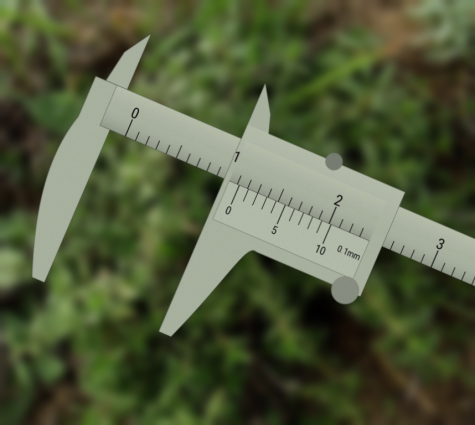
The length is value=11.2 unit=mm
